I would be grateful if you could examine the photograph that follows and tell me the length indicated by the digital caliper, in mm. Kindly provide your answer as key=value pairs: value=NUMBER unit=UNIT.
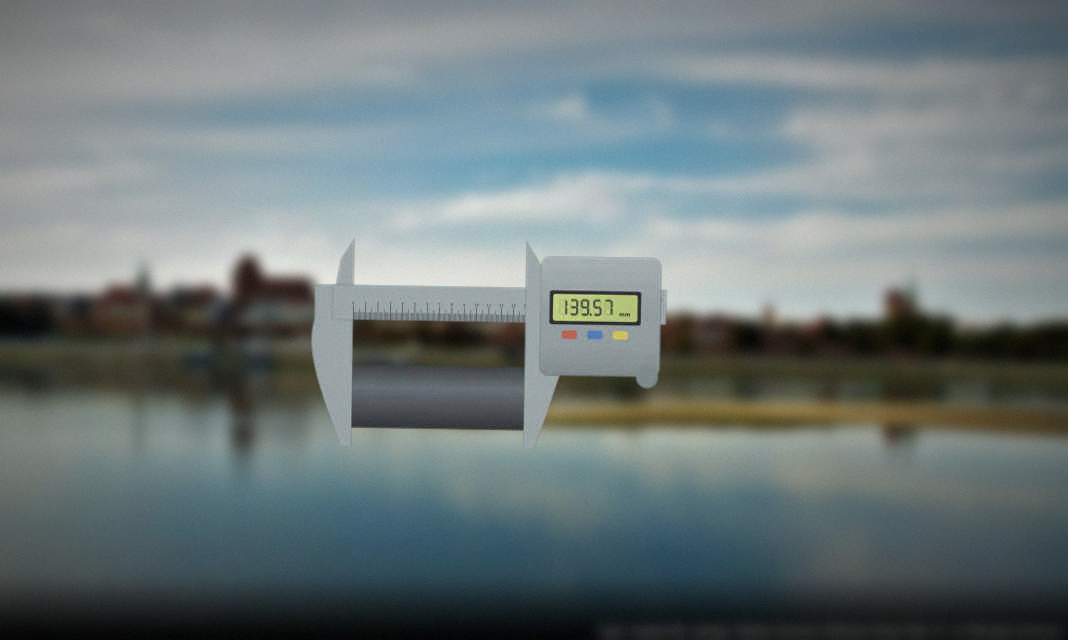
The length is value=139.57 unit=mm
